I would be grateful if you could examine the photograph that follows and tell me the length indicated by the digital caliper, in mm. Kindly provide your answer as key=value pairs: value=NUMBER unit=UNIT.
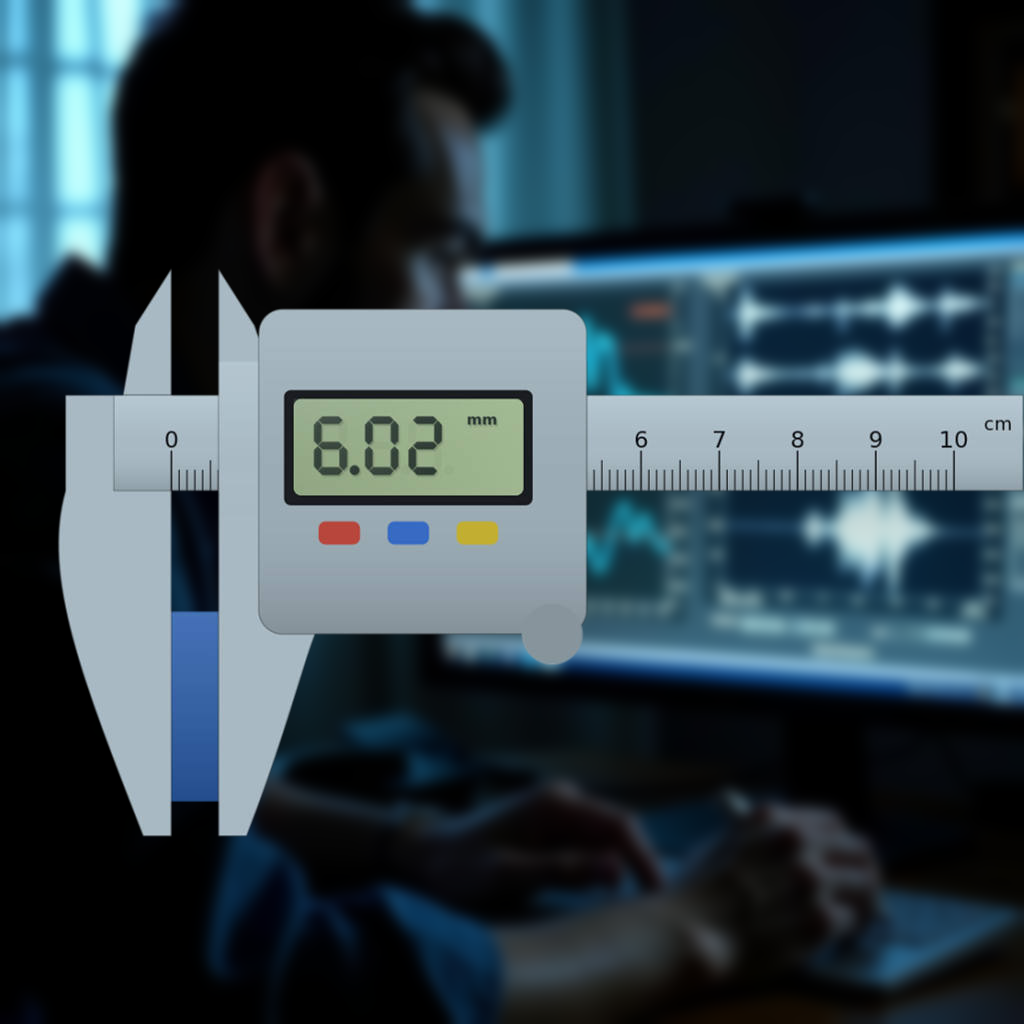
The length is value=6.02 unit=mm
